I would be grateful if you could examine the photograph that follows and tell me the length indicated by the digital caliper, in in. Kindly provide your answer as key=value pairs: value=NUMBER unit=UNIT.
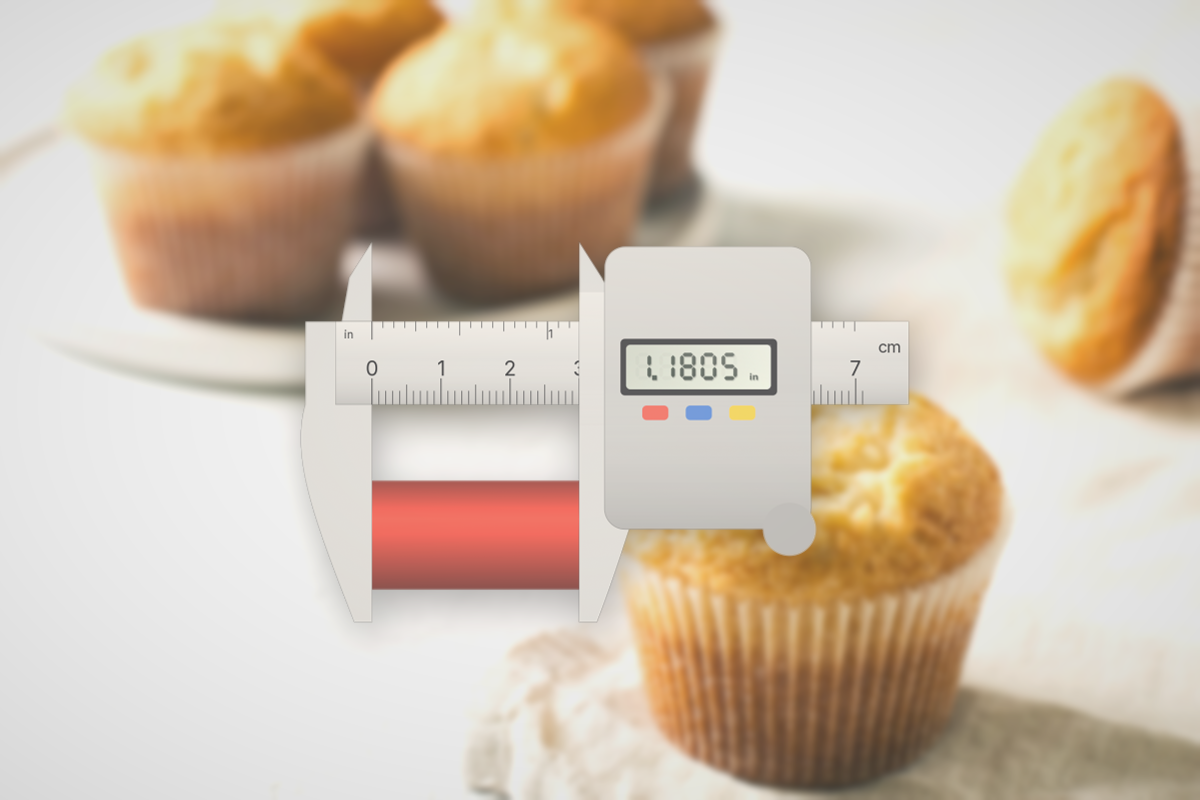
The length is value=1.1805 unit=in
